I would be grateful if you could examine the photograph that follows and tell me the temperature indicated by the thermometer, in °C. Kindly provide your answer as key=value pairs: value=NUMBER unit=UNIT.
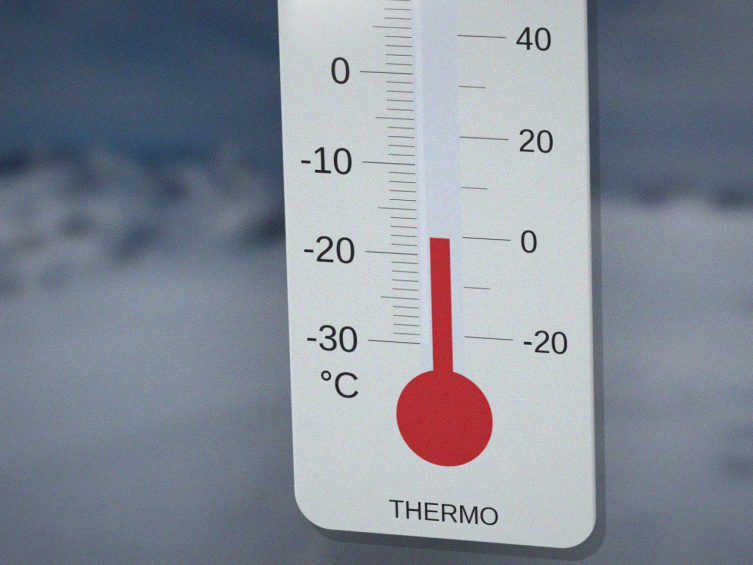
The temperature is value=-18 unit=°C
